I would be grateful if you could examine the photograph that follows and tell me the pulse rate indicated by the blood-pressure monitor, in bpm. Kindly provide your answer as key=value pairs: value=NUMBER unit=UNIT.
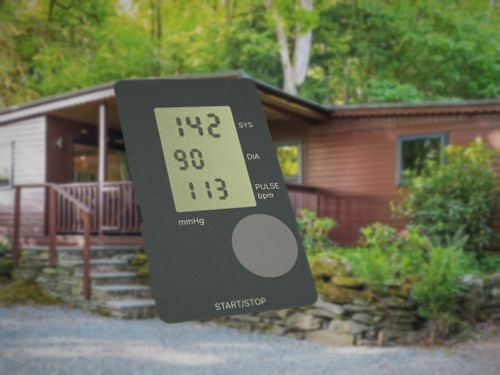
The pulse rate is value=113 unit=bpm
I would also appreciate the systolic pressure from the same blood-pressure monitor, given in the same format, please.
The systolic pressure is value=142 unit=mmHg
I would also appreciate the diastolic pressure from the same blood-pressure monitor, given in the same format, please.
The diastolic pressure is value=90 unit=mmHg
